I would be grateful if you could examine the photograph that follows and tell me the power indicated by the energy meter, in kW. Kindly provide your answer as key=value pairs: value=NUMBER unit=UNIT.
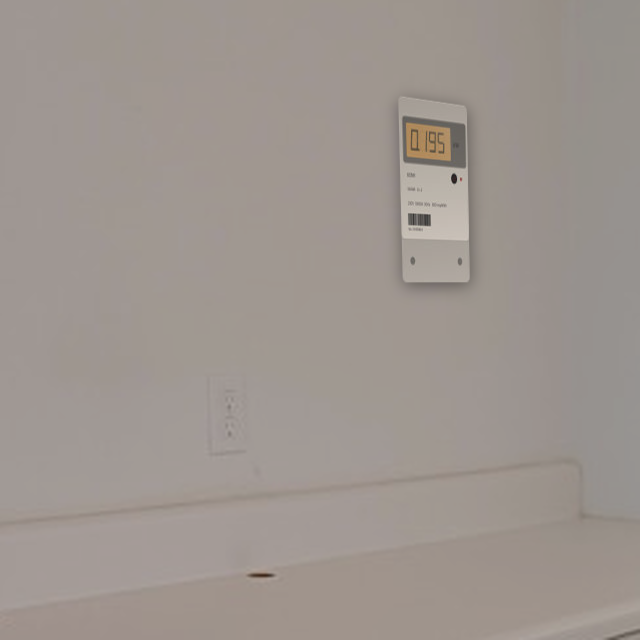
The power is value=0.195 unit=kW
